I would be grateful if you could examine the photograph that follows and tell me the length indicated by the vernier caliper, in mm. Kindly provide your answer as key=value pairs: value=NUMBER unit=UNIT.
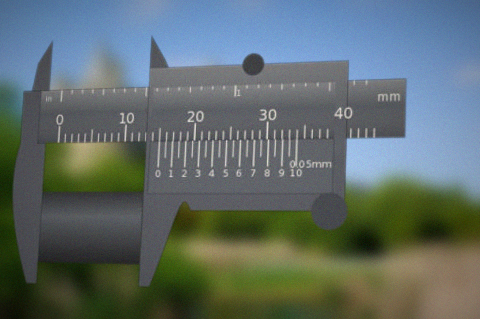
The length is value=15.0 unit=mm
